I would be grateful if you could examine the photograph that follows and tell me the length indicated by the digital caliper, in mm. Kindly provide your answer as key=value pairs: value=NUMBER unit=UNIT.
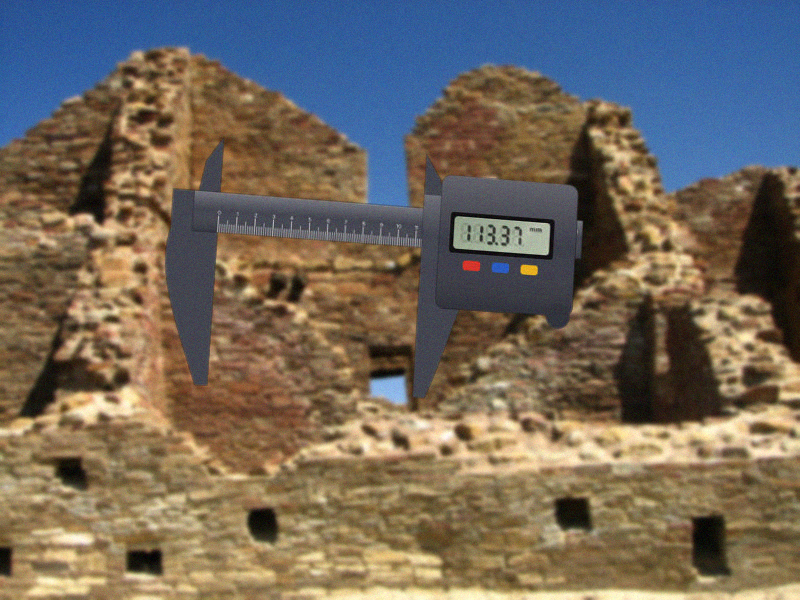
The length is value=113.37 unit=mm
